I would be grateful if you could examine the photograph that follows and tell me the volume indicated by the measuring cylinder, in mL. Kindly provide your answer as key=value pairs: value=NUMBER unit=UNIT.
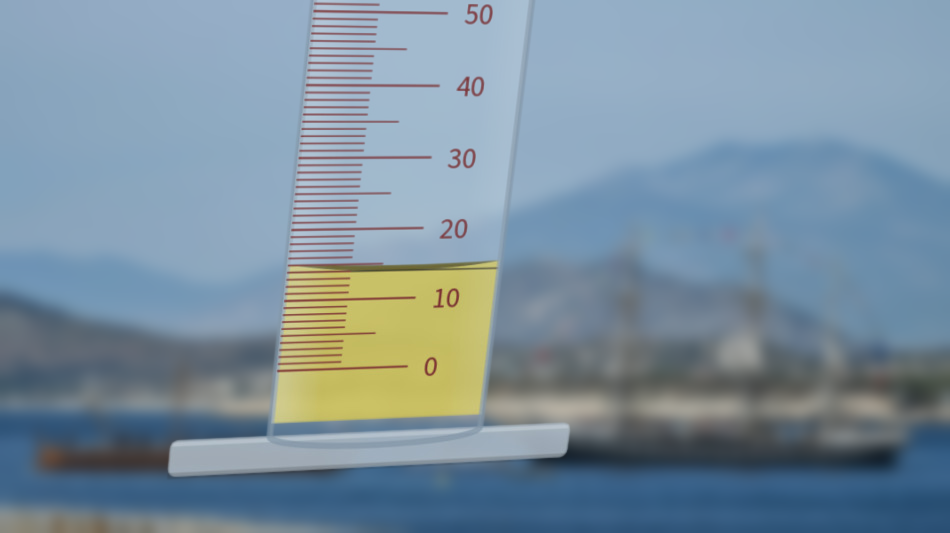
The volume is value=14 unit=mL
